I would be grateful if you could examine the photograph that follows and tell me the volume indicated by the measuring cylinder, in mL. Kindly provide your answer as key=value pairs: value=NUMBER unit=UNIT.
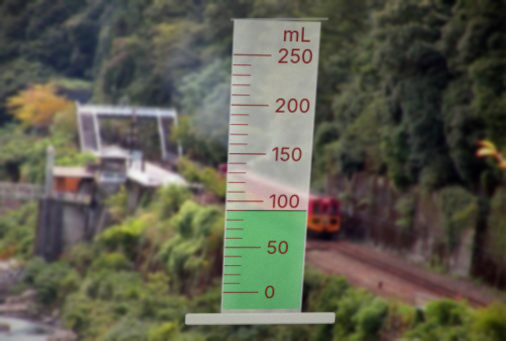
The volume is value=90 unit=mL
